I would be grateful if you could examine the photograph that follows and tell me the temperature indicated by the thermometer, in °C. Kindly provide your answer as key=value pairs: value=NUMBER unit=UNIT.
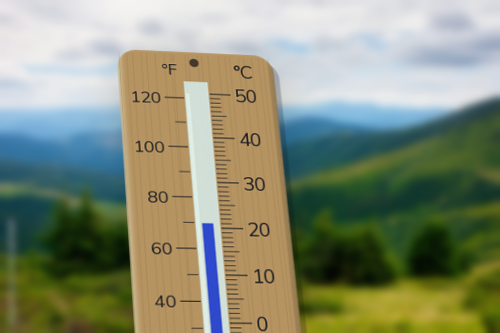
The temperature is value=21 unit=°C
